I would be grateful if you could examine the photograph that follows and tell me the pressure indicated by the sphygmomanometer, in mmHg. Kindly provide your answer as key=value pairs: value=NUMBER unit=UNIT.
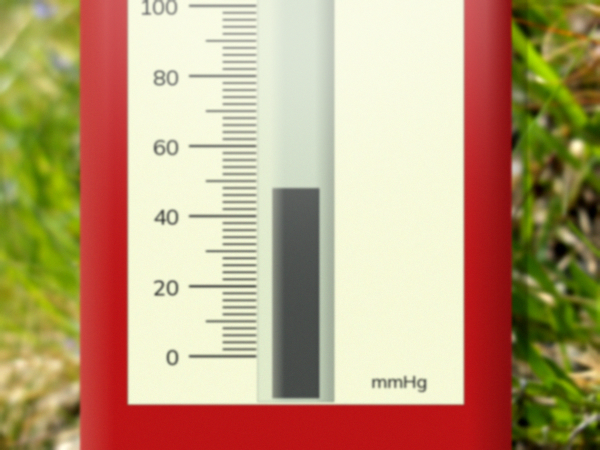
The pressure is value=48 unit=mmHg
